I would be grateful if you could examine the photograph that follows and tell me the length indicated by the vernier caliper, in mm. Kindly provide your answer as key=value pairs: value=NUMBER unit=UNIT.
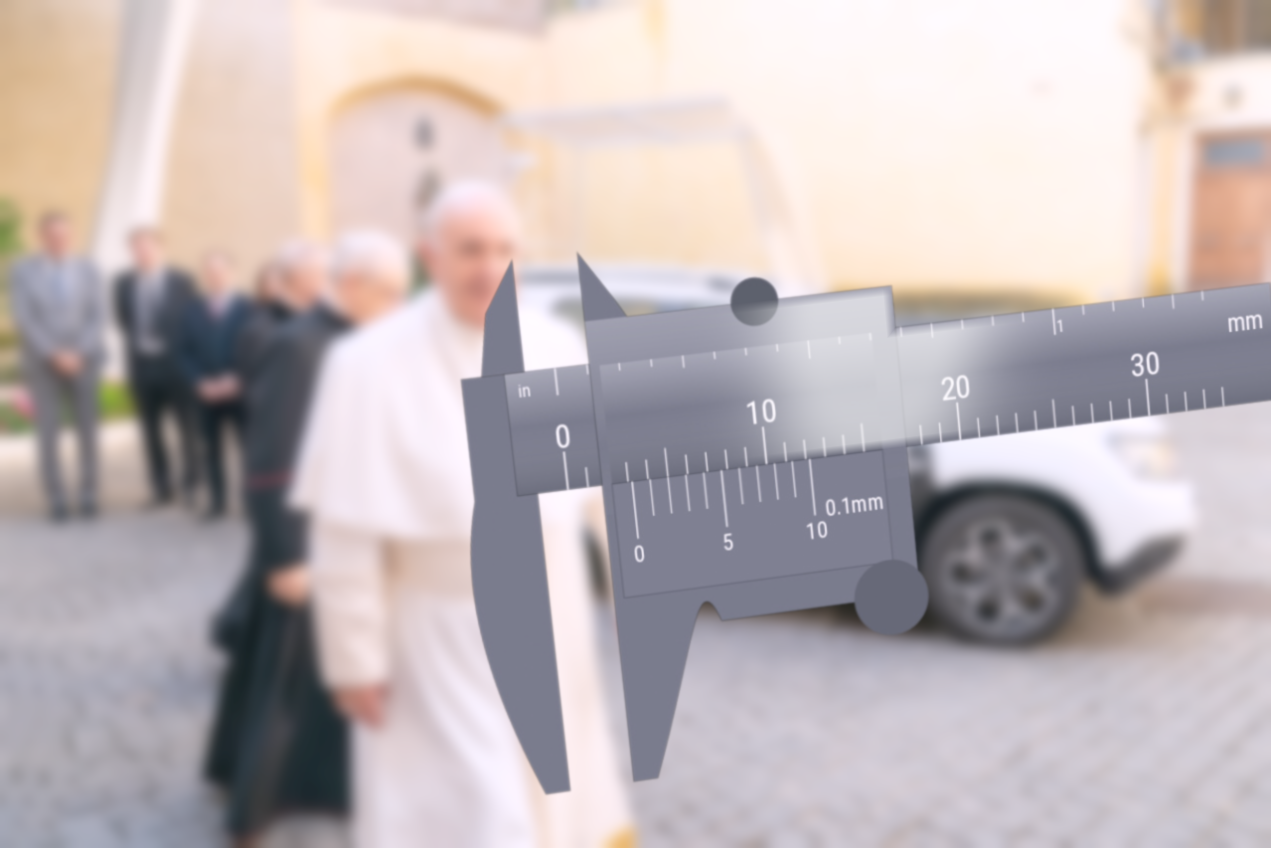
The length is value=3.2 unit=mm
